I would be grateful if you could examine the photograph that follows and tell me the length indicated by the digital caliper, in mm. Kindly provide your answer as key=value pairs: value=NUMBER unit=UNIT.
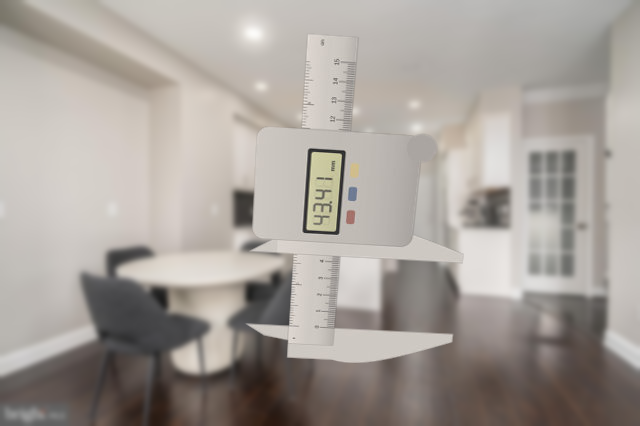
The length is value=43.41 unit=mm
